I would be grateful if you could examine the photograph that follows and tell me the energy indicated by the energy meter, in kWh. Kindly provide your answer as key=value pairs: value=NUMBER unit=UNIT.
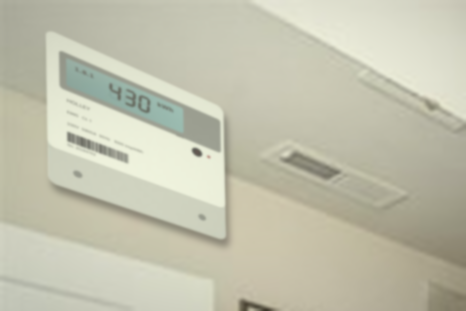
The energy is value=430 unit=kWh
